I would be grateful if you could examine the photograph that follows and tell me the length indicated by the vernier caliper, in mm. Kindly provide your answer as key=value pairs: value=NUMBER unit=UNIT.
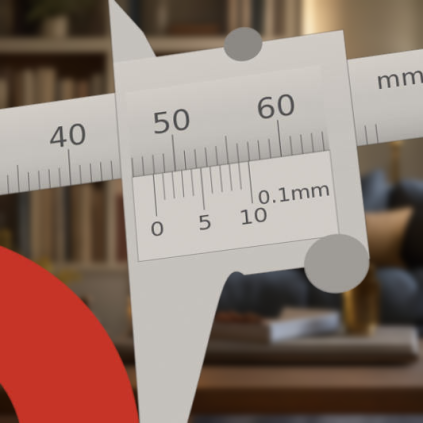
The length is value=47.9 unit=mm
